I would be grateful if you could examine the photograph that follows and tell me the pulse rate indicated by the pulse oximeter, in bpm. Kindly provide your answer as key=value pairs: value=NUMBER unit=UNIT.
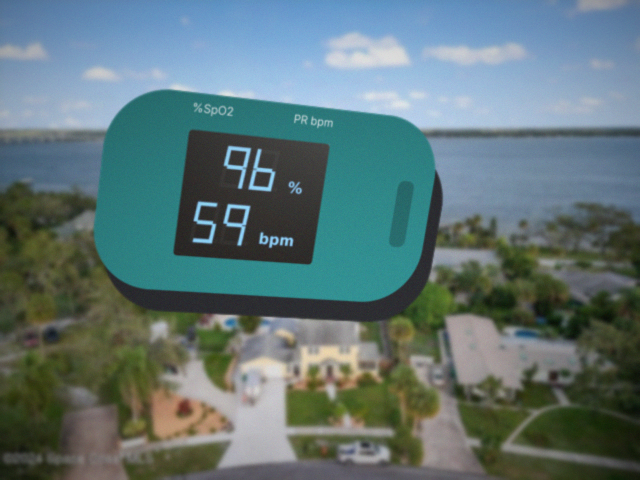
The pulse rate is value=59 unit=bpm
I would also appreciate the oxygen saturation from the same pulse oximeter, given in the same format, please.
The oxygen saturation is value=96 unit=%
